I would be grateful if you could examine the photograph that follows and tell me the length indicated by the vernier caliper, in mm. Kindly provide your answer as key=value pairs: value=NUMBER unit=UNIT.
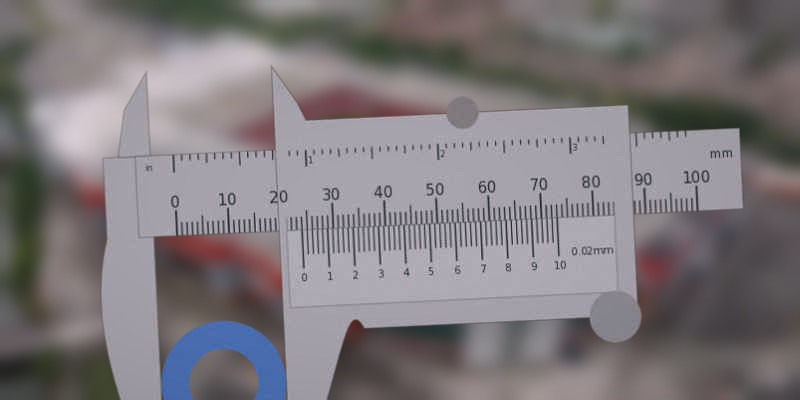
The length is value=24.0 unit=mm
